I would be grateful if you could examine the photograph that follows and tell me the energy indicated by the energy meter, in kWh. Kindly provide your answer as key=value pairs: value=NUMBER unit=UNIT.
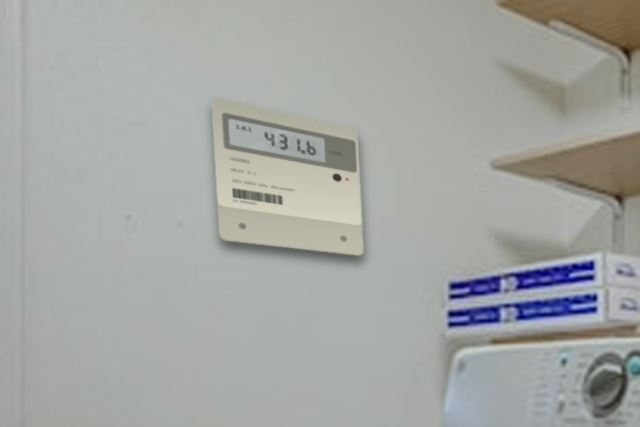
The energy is value=431.6 unit=kWh
